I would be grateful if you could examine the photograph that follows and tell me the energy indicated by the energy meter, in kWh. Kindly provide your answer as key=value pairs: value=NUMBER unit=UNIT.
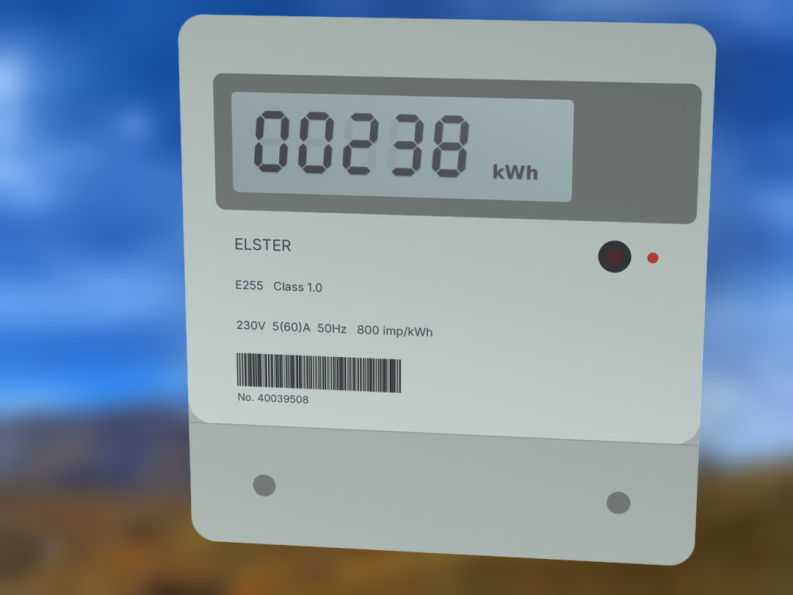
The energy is value=238 unit=kWh
